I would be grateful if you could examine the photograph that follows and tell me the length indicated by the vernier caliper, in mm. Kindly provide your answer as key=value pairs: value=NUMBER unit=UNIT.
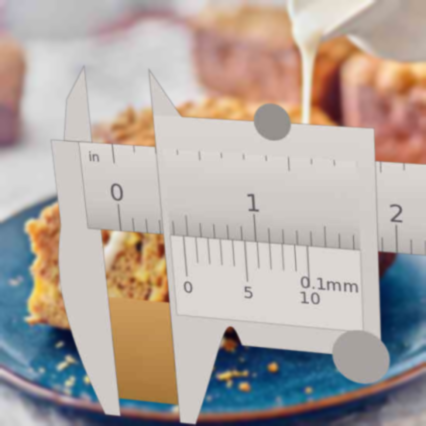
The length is value=4.7 unit=mm
